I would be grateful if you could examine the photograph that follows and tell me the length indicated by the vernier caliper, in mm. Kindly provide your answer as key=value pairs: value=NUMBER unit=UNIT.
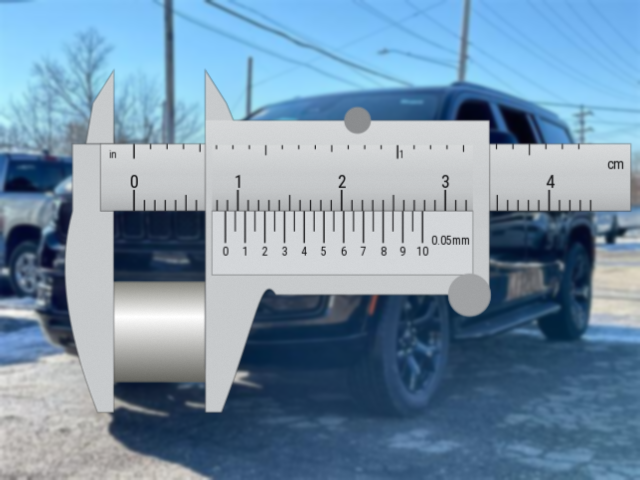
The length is value=8.8 unit=mm
